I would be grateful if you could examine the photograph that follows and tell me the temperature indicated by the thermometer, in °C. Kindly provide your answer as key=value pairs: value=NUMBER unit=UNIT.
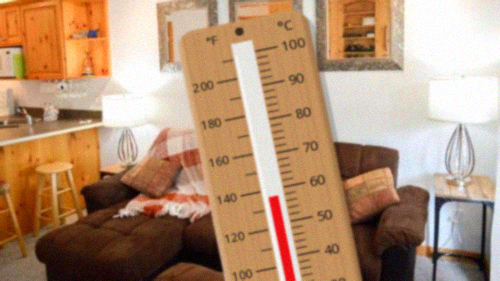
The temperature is value=58 unit=°C
